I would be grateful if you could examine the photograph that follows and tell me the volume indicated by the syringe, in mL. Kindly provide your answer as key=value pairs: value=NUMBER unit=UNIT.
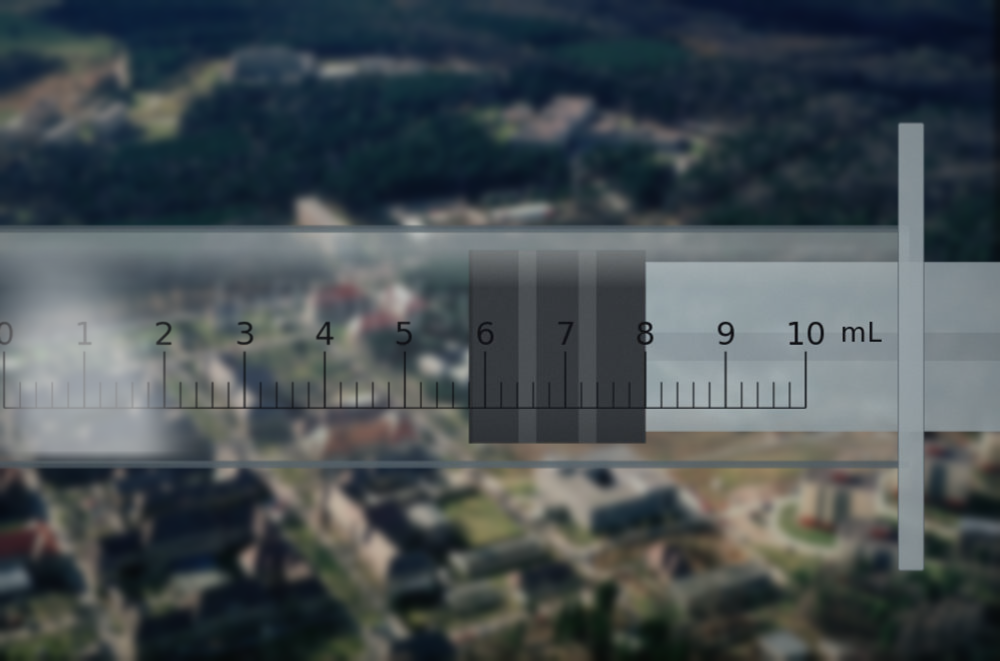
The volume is value=5.8 unit=mL
